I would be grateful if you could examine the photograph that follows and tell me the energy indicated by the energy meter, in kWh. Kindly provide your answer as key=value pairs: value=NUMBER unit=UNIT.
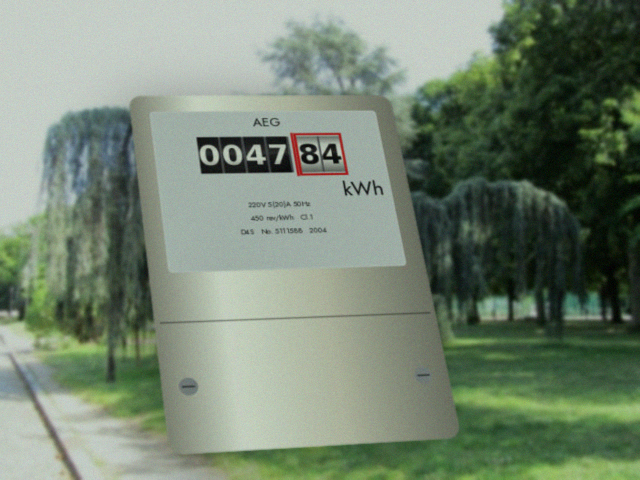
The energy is value=47.84 unit=kWh
